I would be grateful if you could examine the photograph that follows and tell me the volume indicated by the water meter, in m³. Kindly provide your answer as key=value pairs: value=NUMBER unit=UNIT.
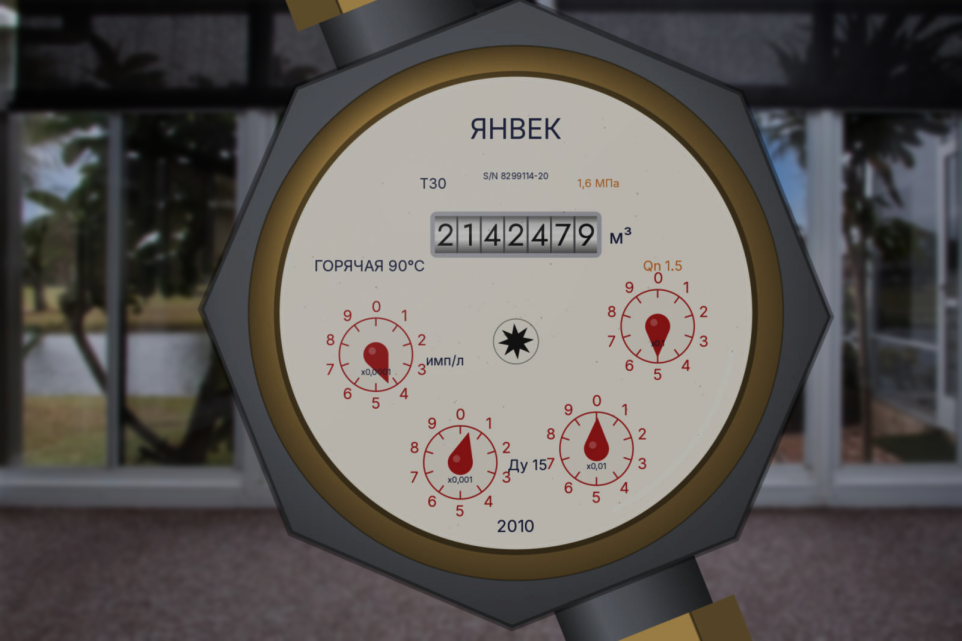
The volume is value=2142479.5004 unit=m³
